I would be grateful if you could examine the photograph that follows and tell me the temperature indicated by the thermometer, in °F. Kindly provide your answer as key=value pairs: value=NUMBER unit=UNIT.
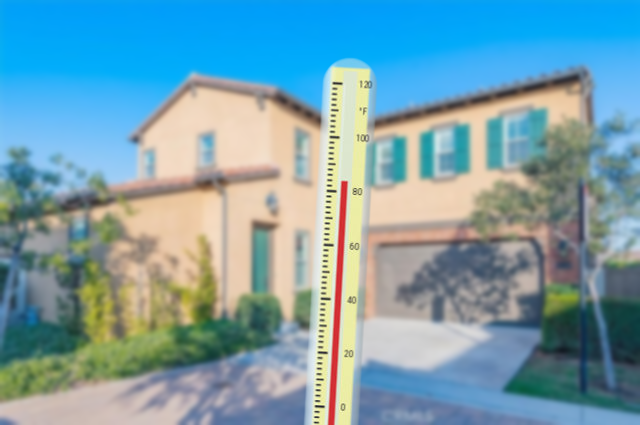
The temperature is value=84 unit=°F
